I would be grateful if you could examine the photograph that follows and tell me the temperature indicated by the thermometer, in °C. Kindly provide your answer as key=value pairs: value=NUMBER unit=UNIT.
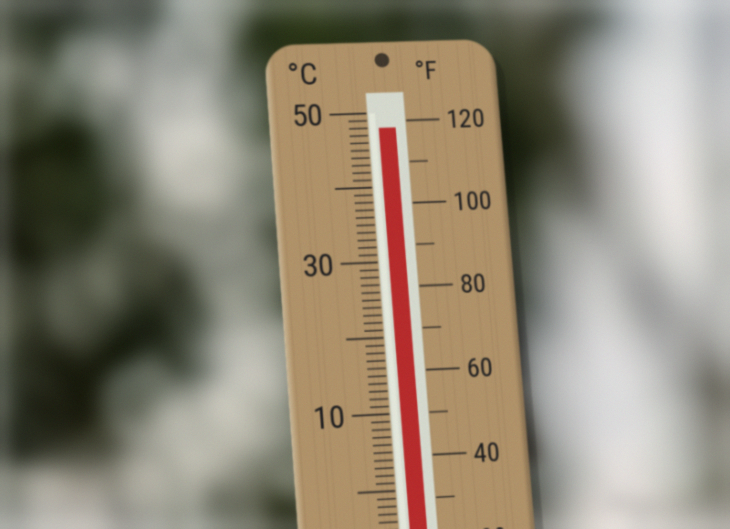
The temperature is value=48 unit=°C
